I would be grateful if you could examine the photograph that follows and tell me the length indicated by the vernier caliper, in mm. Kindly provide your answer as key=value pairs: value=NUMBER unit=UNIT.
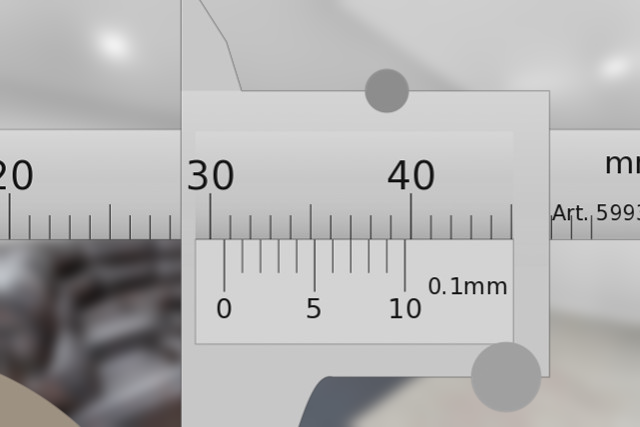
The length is value=30.7 unit=mm
